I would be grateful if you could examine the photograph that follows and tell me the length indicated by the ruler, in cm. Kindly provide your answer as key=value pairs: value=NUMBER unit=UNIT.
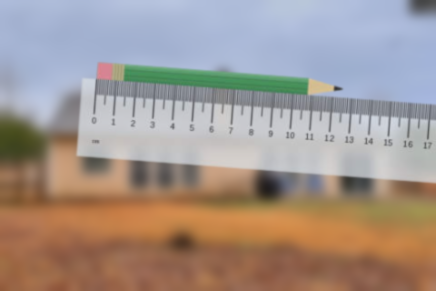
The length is value=12.5 unit=cm
